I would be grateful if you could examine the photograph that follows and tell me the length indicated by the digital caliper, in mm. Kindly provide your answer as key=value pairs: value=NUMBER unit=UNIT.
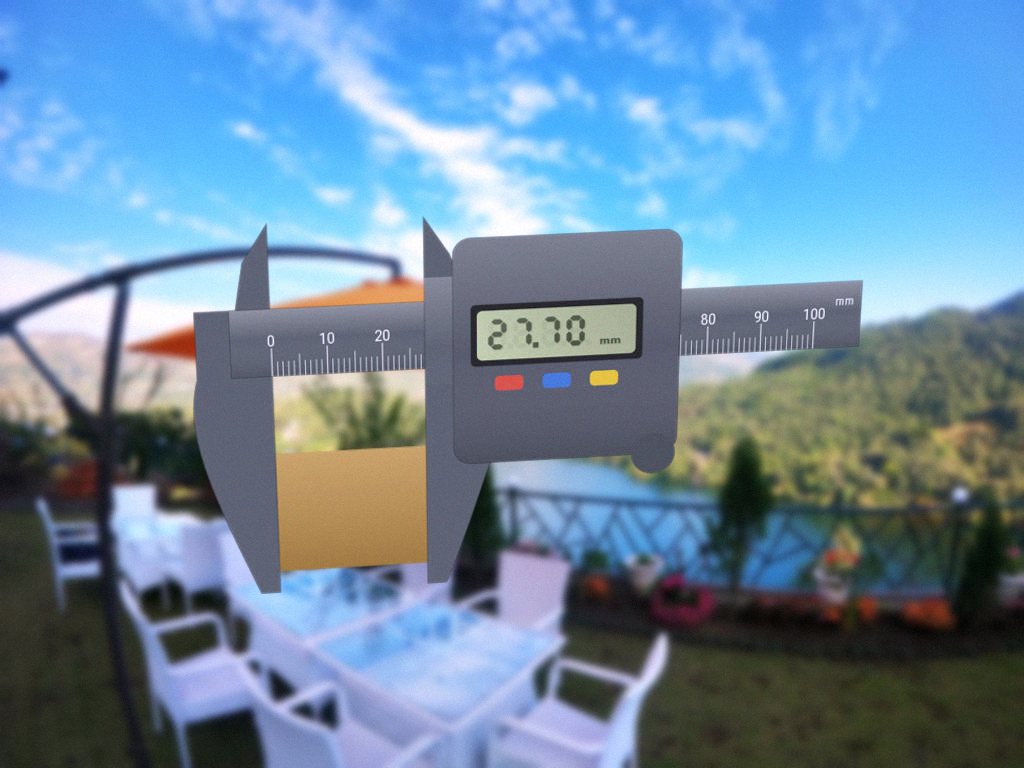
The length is value=27.70 unit=mm
